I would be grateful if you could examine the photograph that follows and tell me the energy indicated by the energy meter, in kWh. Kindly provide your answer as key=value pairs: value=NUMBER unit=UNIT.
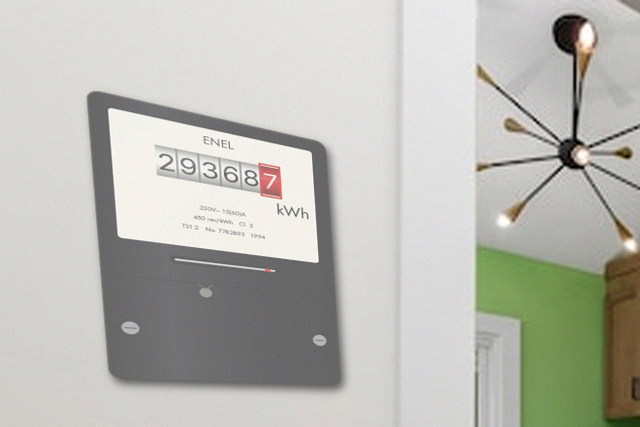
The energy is value=29368.7 unit=kWh
